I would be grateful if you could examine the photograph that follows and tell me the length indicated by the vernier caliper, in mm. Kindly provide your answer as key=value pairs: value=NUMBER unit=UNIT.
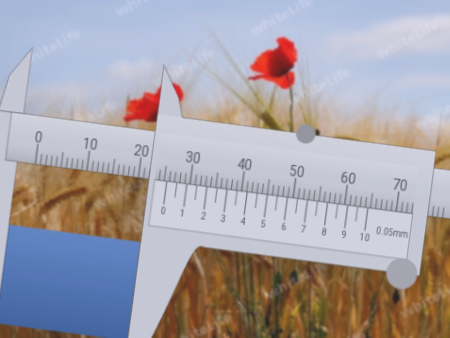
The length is value=25.5 unit=mm
